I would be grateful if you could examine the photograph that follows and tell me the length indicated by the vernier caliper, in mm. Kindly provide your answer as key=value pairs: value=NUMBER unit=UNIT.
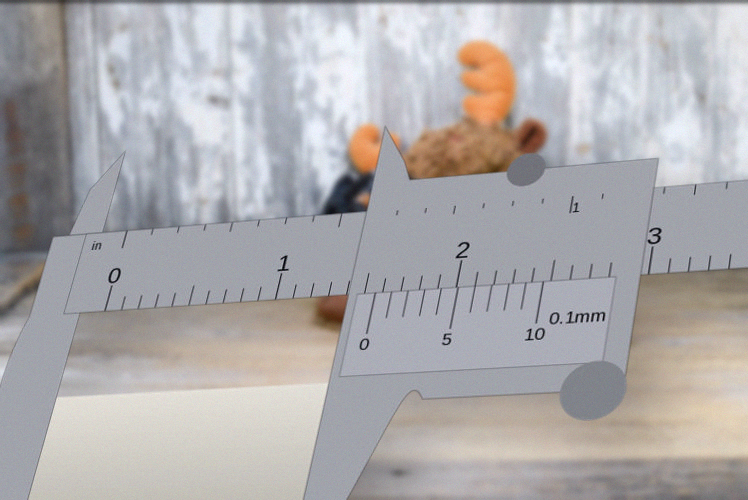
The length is value=15.6 unit=mm
